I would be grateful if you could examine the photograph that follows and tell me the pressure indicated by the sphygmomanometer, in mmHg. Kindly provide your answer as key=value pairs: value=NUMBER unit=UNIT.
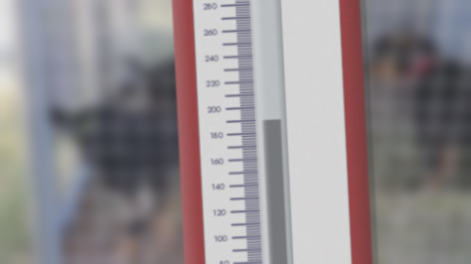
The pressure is value=190 unit=mmHg
